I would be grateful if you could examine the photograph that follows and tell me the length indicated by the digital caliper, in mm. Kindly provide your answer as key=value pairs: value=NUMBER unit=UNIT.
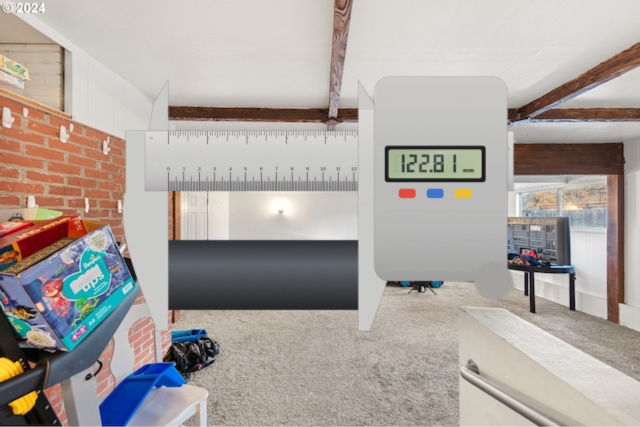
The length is value=122.81 unit=mm
